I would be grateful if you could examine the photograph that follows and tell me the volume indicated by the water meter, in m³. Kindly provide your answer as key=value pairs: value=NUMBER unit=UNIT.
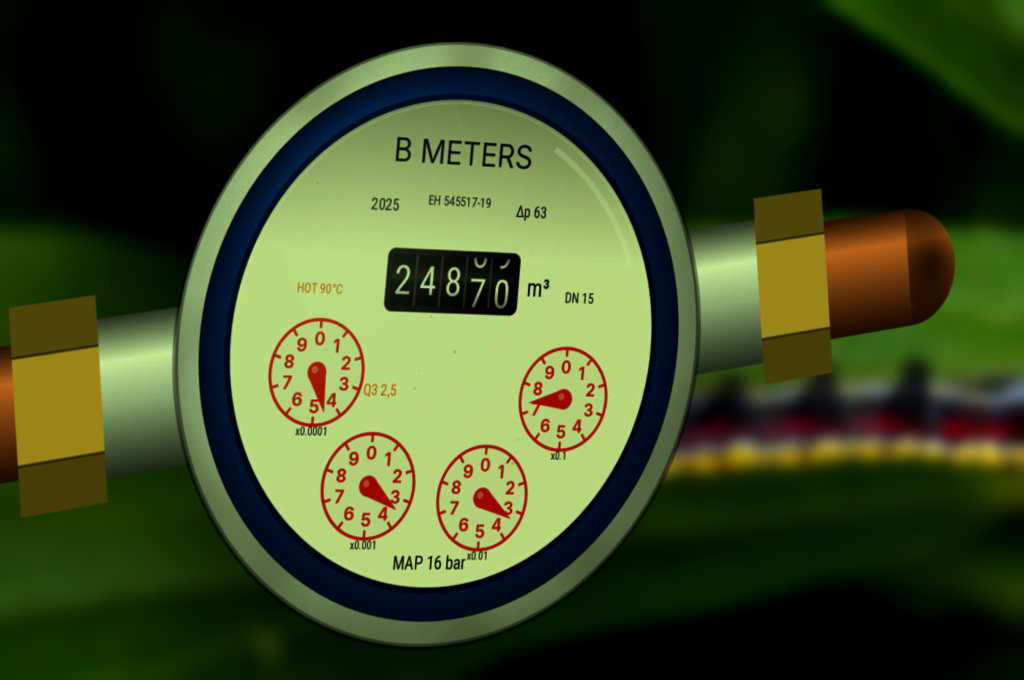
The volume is value=24869.7334 unit=m³
